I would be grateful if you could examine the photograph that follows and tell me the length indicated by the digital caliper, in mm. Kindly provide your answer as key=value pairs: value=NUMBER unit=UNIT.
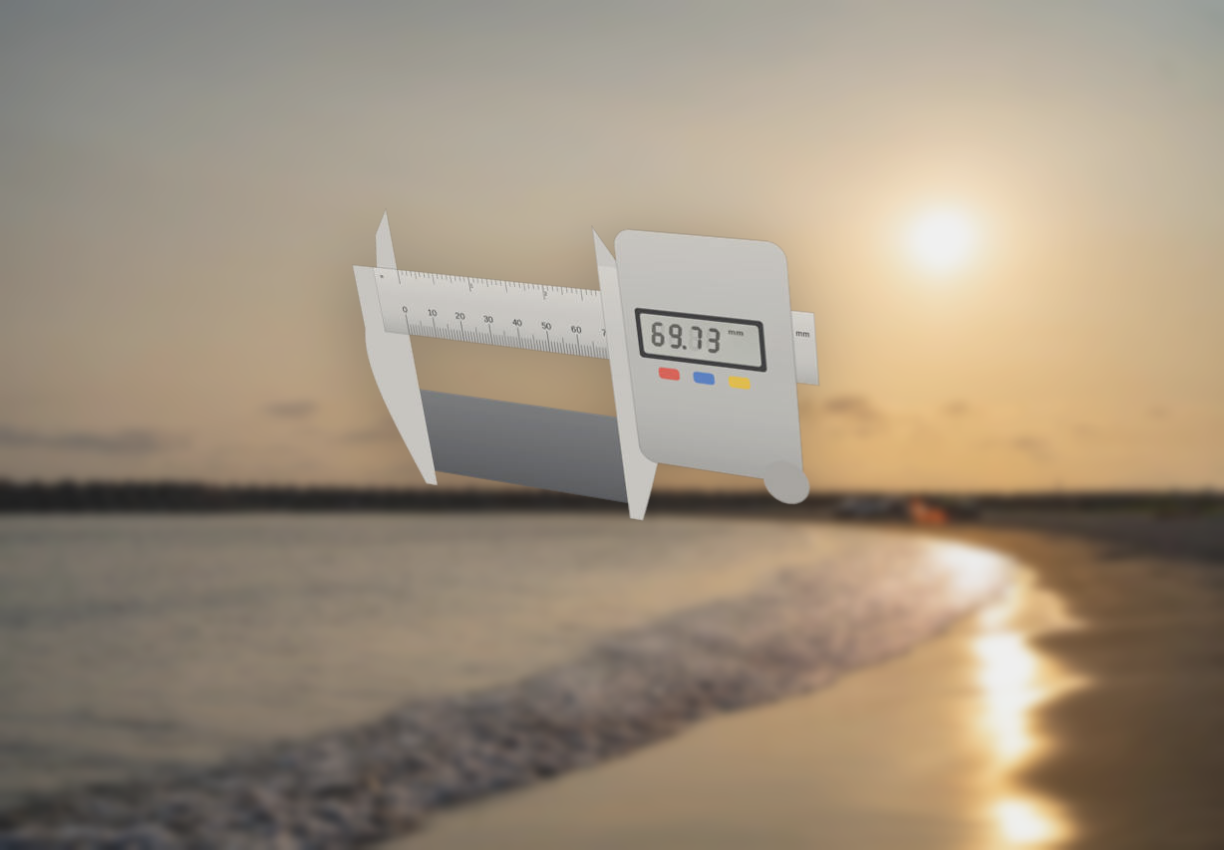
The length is value=69.73 unit=mm
